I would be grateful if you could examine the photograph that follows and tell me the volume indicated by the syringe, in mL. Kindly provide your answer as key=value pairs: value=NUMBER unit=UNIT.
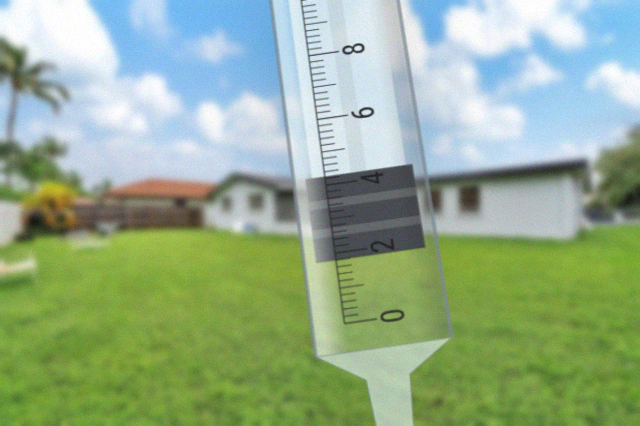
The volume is value=1.8 unit=mL
